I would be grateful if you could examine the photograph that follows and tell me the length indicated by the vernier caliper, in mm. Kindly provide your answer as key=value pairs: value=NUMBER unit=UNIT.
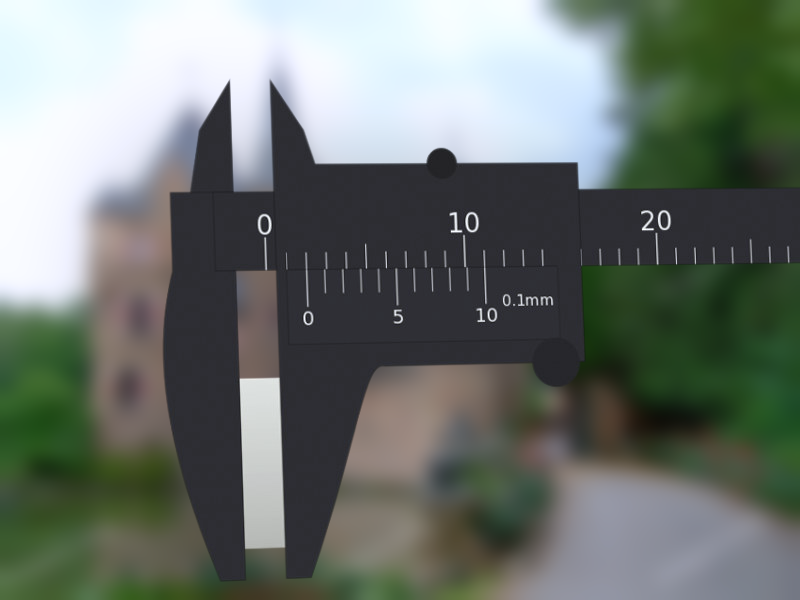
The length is value=2.0 unit=mm
